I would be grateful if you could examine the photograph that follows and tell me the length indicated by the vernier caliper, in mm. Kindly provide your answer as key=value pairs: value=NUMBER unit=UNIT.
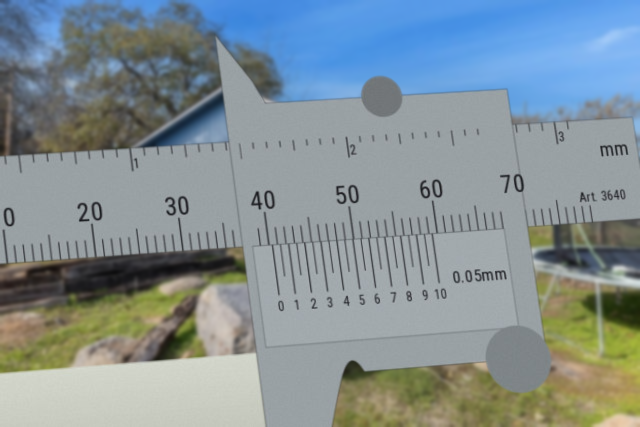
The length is value=40.4 unit=mm
